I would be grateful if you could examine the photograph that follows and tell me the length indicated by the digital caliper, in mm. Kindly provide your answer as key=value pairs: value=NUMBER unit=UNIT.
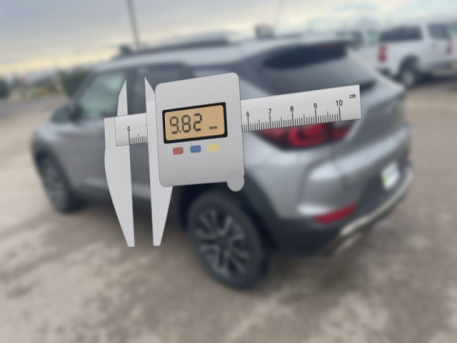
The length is value=9.82 unit=mm
